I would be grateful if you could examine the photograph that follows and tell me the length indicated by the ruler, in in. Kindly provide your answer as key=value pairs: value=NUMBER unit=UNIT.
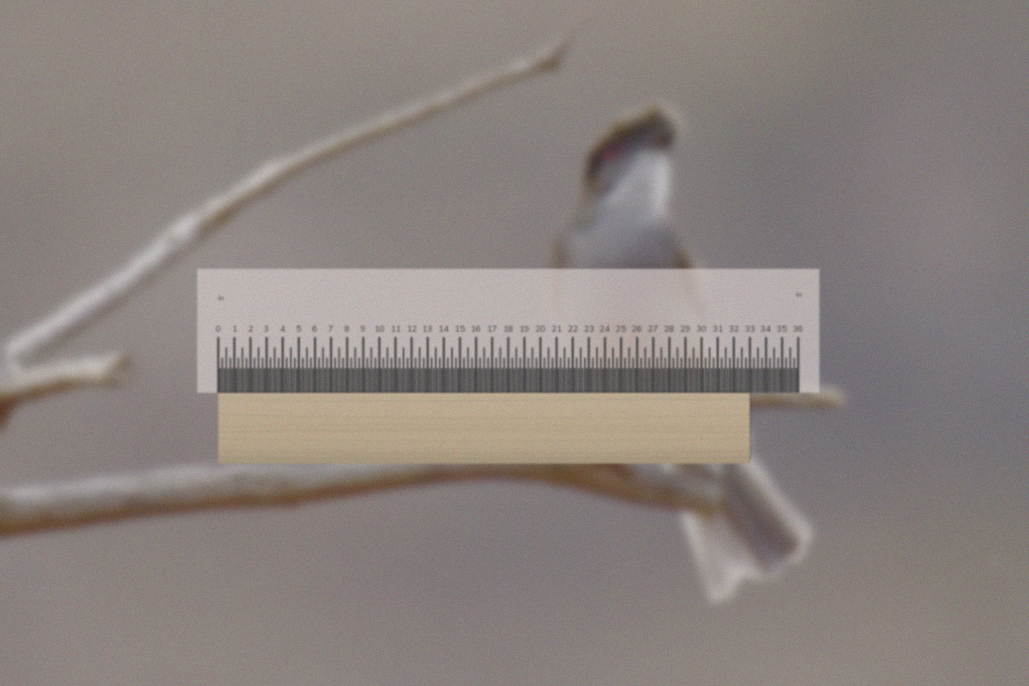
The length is value=33 unit=in
